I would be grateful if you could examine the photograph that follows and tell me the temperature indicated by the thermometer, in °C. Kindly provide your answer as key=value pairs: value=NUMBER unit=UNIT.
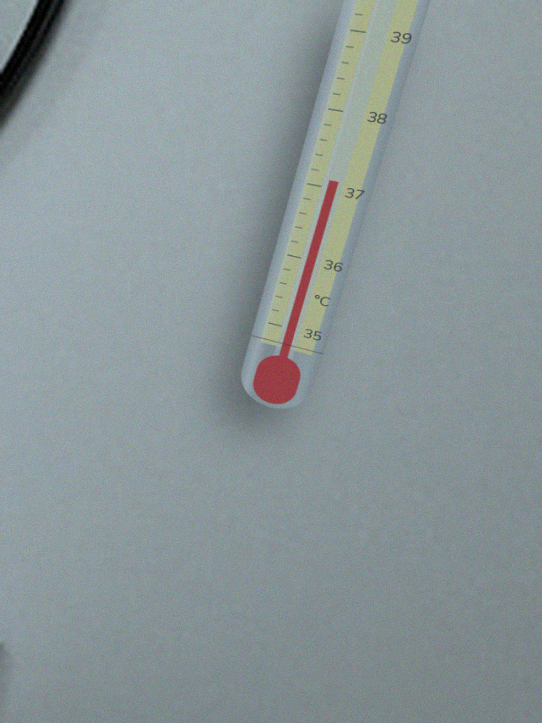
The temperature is value=37.1 unit=°C
